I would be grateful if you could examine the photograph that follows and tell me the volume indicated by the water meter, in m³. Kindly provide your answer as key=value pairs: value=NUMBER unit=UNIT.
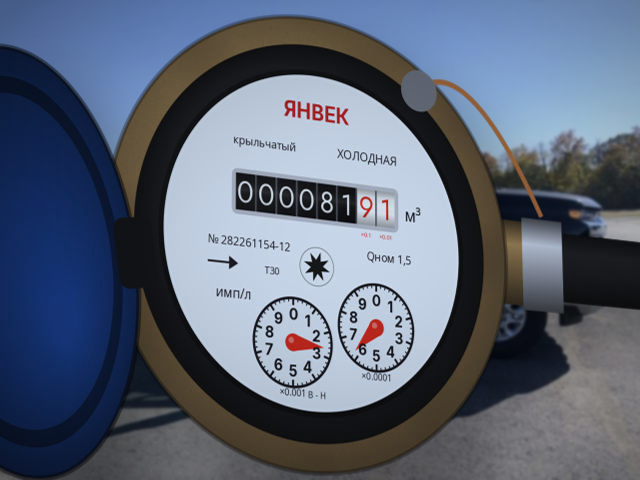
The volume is value=81.9126 unit=m³
